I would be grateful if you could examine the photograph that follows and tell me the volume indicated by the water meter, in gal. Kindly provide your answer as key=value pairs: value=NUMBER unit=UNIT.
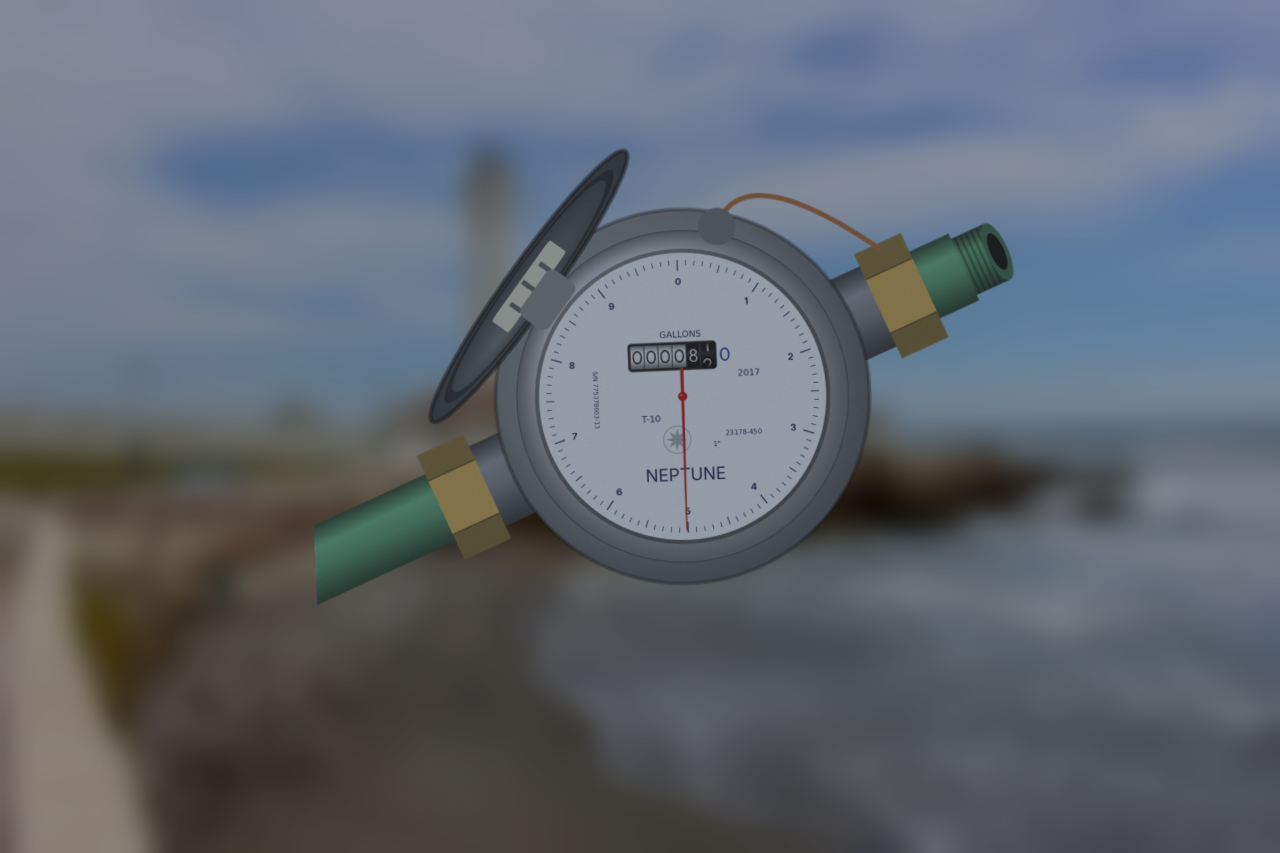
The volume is value=815.0 unit=gal
